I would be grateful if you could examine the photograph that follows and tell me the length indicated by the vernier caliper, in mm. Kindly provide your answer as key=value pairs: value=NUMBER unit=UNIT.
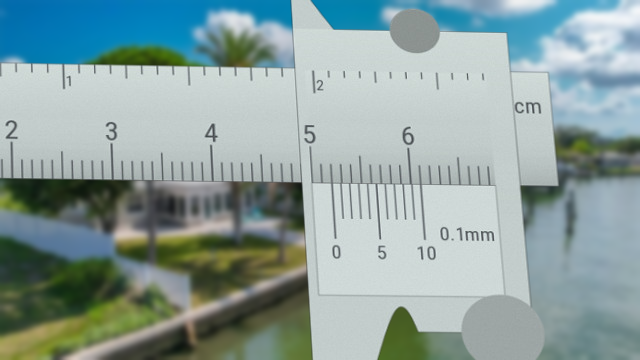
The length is value=52.0 unit=mm
